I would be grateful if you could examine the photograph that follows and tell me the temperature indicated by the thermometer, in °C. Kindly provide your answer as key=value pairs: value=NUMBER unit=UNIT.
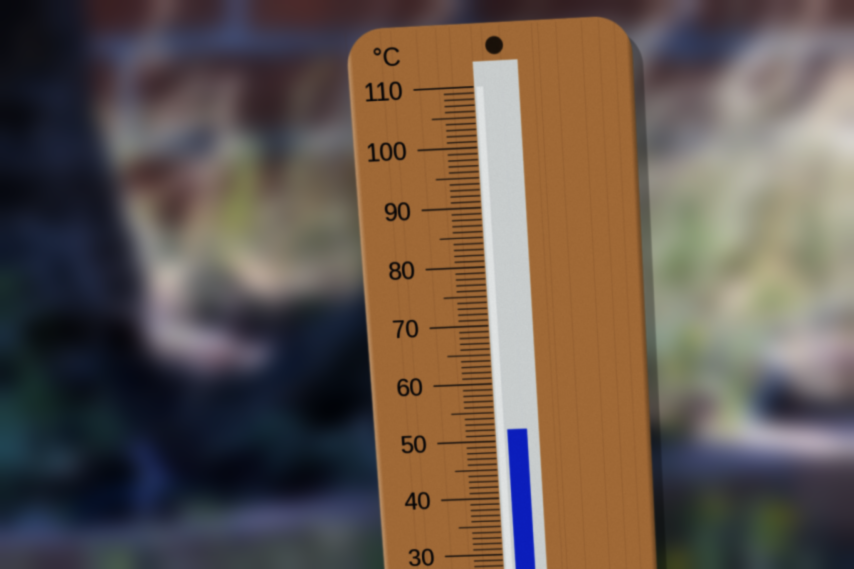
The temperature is value=52 unit=°C
